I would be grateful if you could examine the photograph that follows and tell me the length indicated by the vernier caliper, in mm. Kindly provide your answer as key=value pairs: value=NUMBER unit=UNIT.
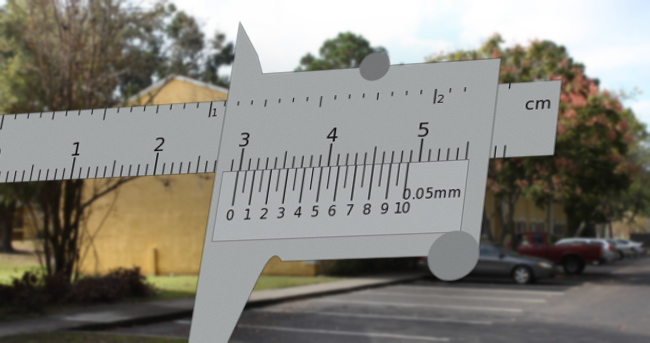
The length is value=29.8 unit=mm
